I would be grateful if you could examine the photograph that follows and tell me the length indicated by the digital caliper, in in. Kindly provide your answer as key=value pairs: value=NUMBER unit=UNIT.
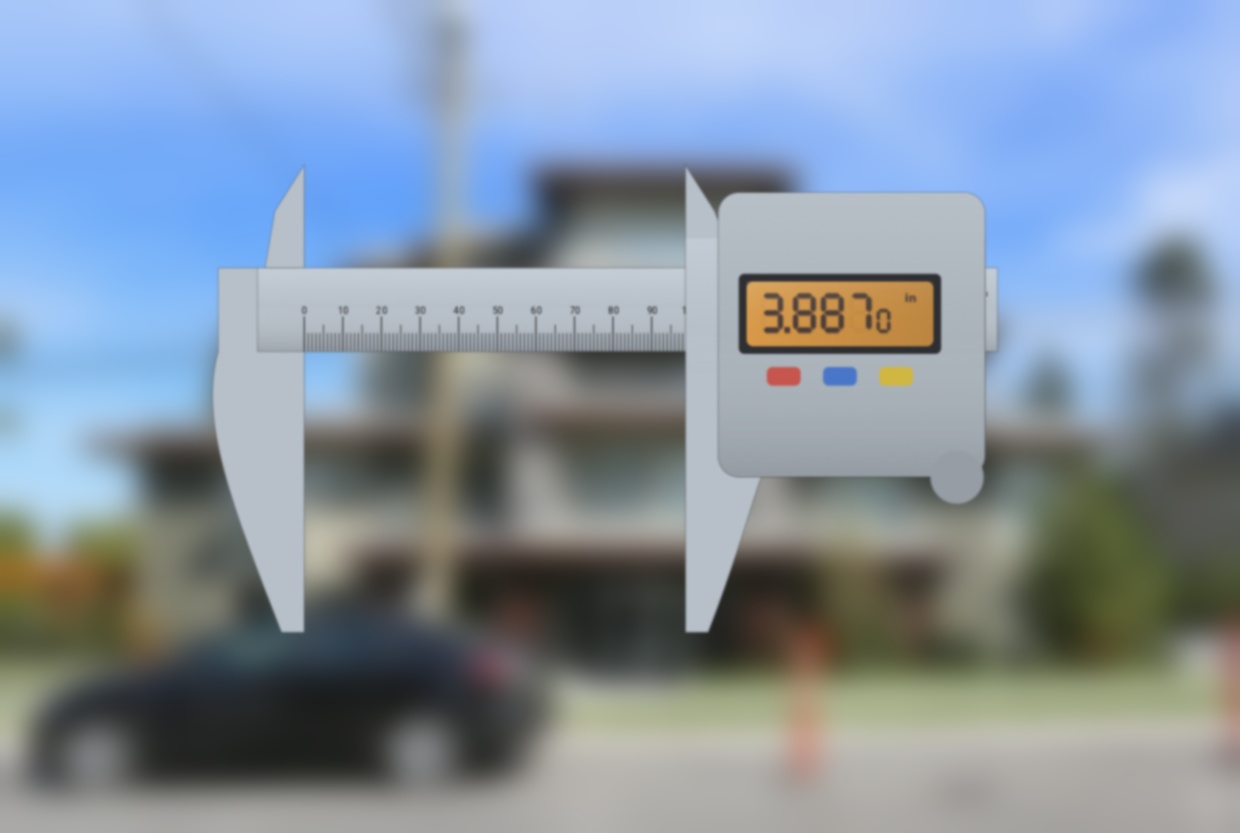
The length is value=3.8870 unit=in
